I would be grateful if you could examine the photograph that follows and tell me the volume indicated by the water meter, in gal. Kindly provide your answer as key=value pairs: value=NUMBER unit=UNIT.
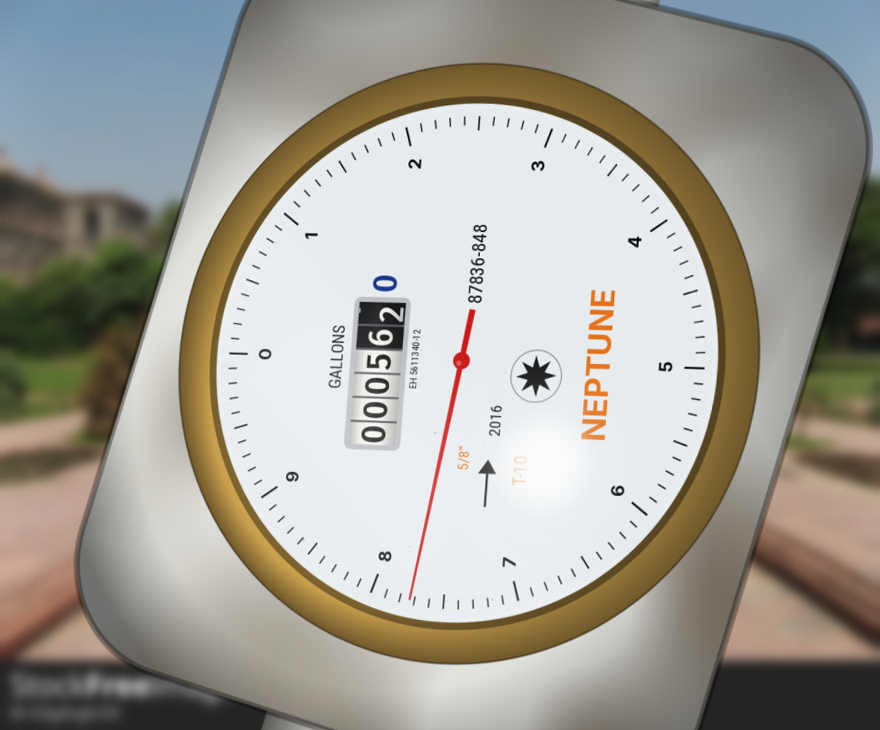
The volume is value=5617.7 unit=gal
